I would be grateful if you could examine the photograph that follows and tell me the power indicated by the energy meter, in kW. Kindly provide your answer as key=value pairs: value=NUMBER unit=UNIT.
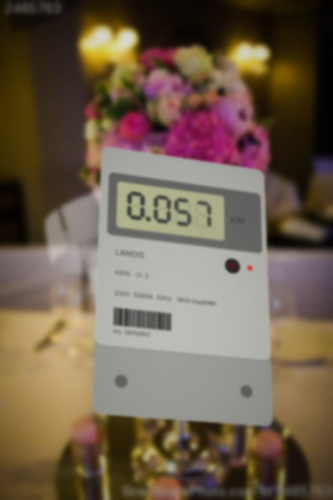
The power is value=0.057 unit=kW
